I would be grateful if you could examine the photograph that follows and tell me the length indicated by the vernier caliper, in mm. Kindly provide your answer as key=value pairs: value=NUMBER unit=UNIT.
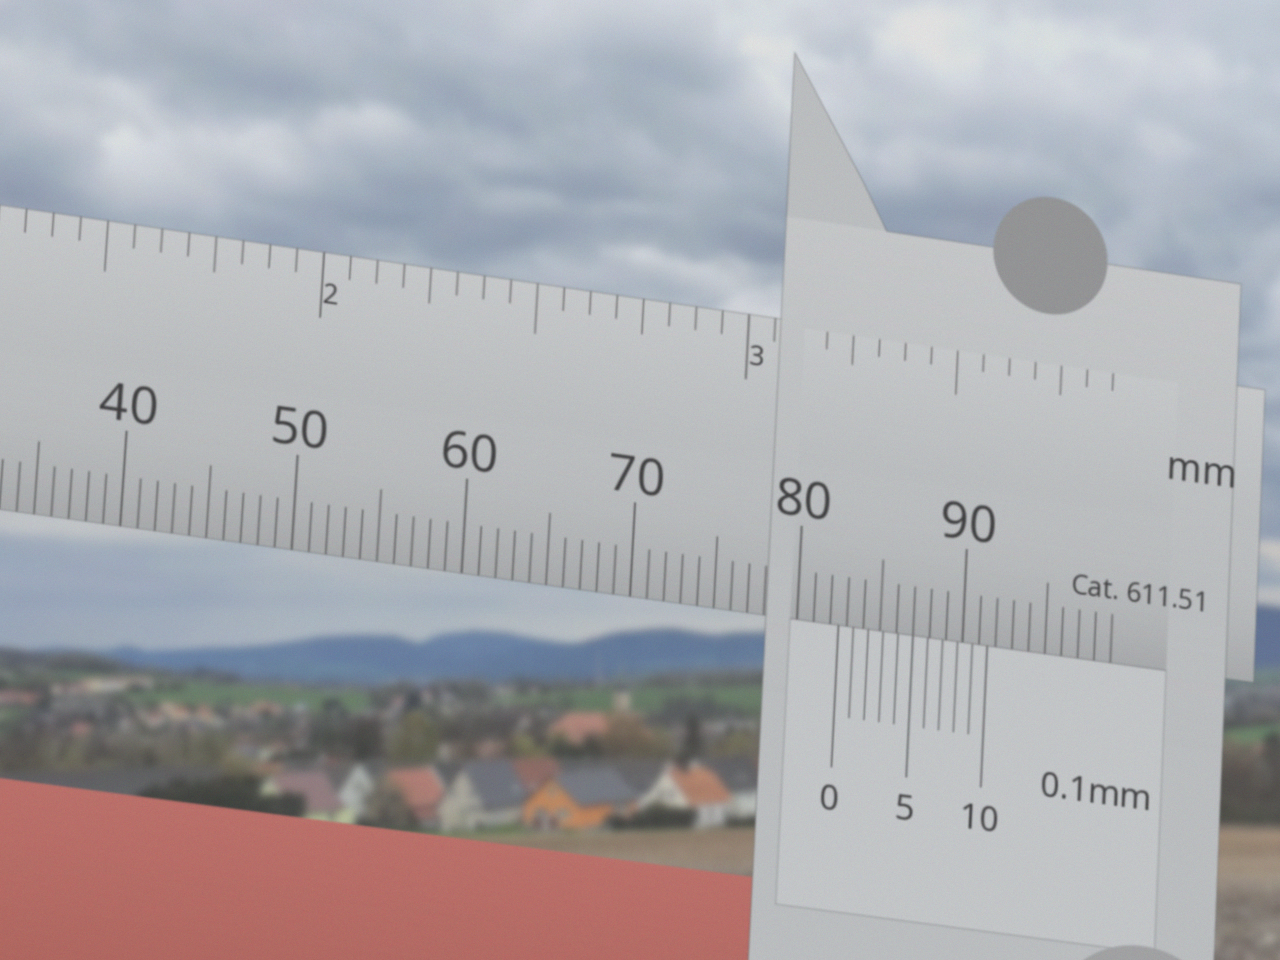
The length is value=82.5 unit=mm
